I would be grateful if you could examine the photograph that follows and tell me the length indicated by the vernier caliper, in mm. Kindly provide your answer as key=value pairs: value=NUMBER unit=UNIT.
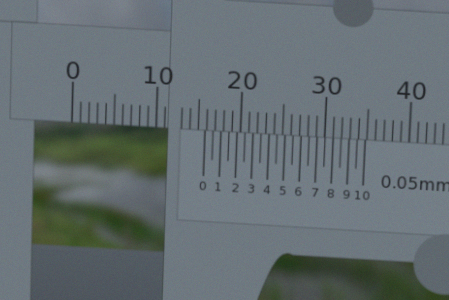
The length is value=15.8 unit=mm
